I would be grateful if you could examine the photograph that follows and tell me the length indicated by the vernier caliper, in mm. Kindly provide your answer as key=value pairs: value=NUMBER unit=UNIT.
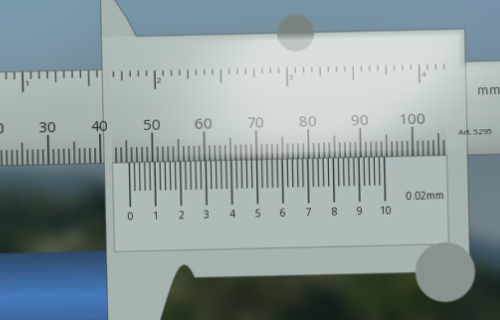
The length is value=45.5 unit=mm
